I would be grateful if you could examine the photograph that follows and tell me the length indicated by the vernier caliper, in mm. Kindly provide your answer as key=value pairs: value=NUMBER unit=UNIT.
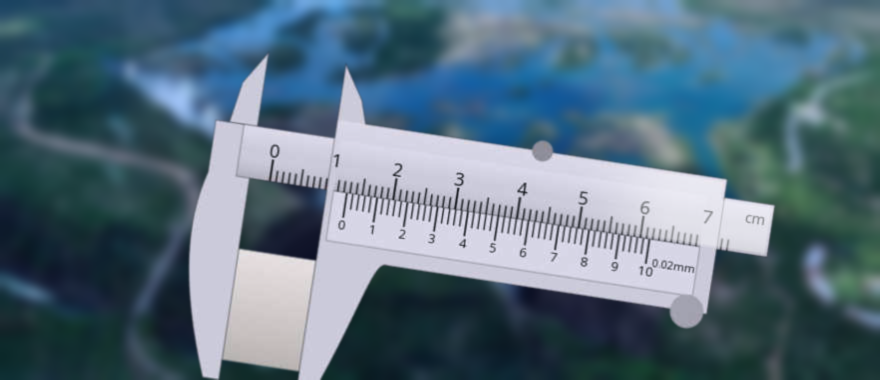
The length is value=12.5 unit=mm
